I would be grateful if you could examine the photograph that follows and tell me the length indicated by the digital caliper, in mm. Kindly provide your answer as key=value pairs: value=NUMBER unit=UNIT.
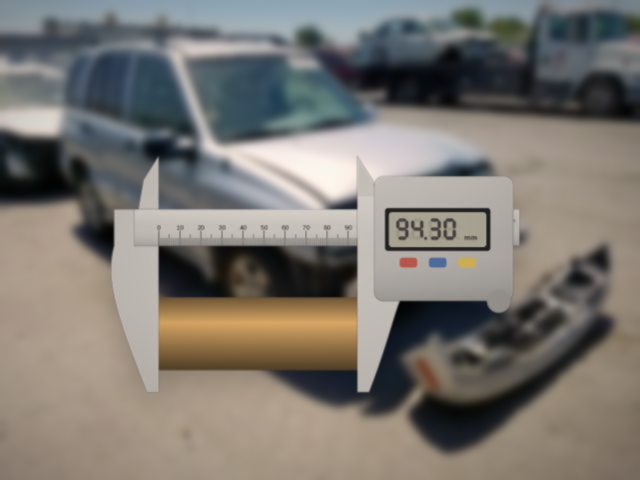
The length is value=94.30 unit=mm
